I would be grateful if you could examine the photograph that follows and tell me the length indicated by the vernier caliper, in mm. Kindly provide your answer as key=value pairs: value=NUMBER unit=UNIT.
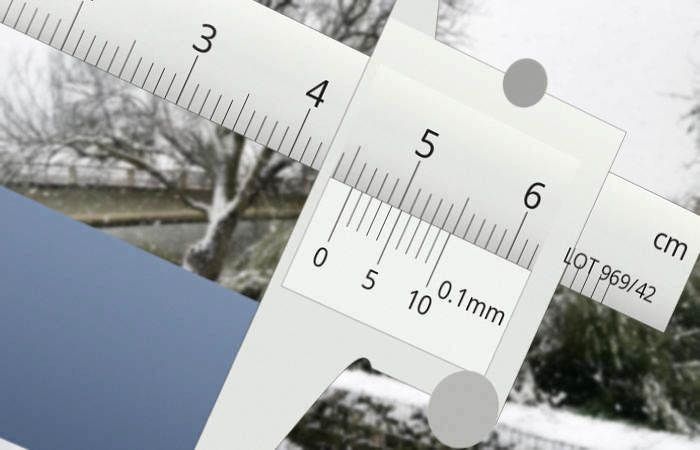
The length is value=45.8 unit=mm
